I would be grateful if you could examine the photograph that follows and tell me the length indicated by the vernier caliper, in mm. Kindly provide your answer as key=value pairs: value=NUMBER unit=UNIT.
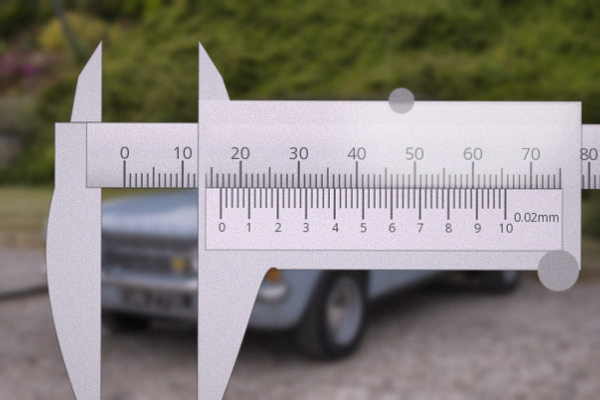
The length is value=16.6 unit=mm
